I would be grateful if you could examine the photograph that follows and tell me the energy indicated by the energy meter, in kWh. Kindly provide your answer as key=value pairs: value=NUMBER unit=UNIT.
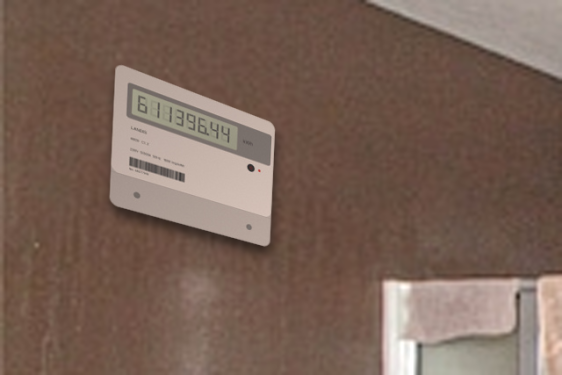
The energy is value=611396.44 unit=kWh
